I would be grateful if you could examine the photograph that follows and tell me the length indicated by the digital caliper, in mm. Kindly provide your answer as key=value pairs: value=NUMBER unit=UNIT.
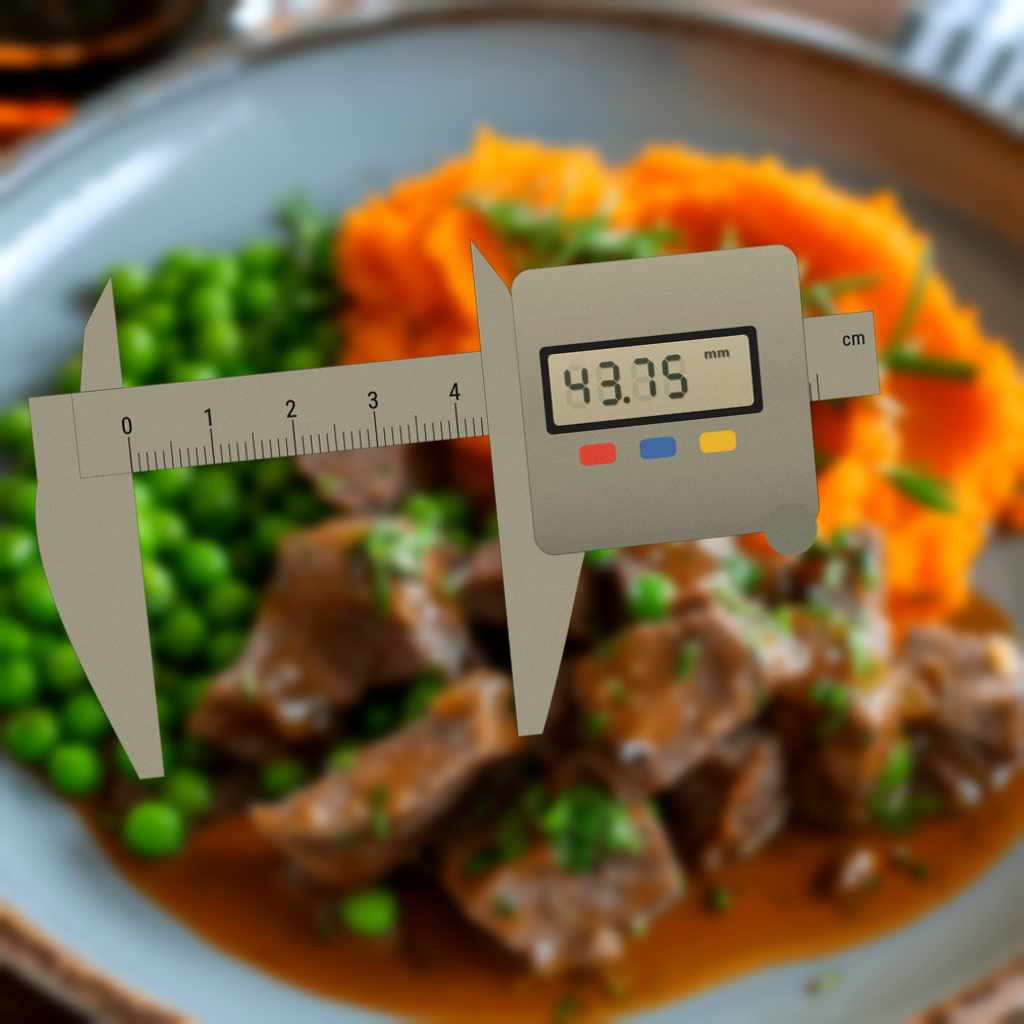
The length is value=43.75 unit=mm
